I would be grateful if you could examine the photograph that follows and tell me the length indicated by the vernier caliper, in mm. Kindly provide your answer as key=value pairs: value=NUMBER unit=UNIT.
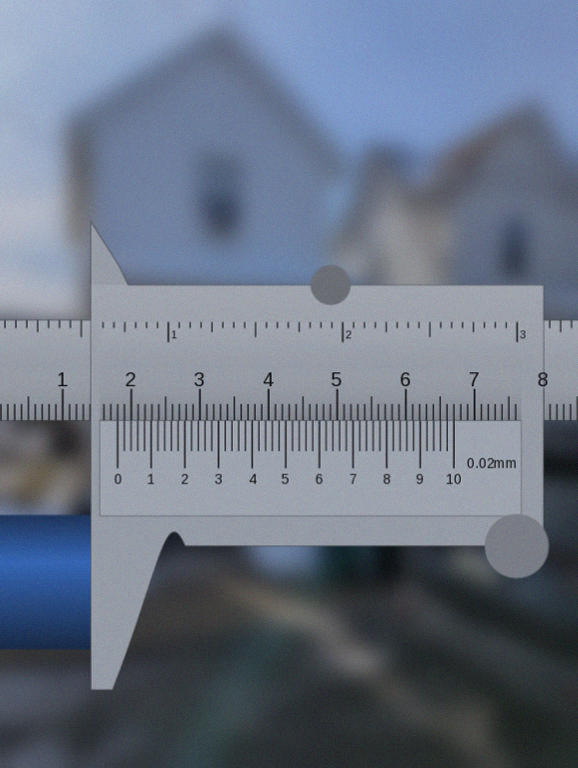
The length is value=18.0 unit=mm
